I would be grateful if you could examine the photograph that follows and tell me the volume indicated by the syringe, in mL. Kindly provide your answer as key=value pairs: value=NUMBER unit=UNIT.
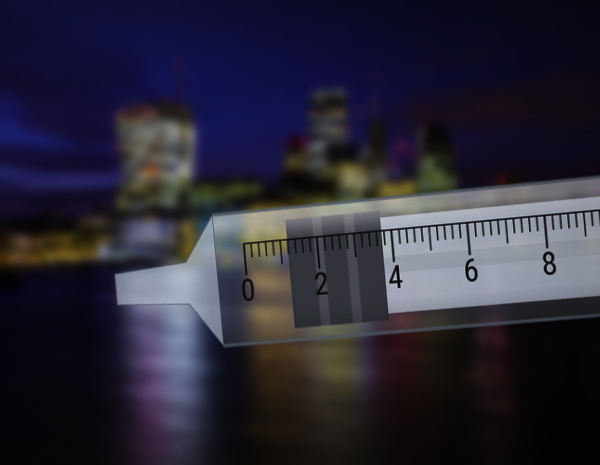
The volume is value=1.2 unit=mL
